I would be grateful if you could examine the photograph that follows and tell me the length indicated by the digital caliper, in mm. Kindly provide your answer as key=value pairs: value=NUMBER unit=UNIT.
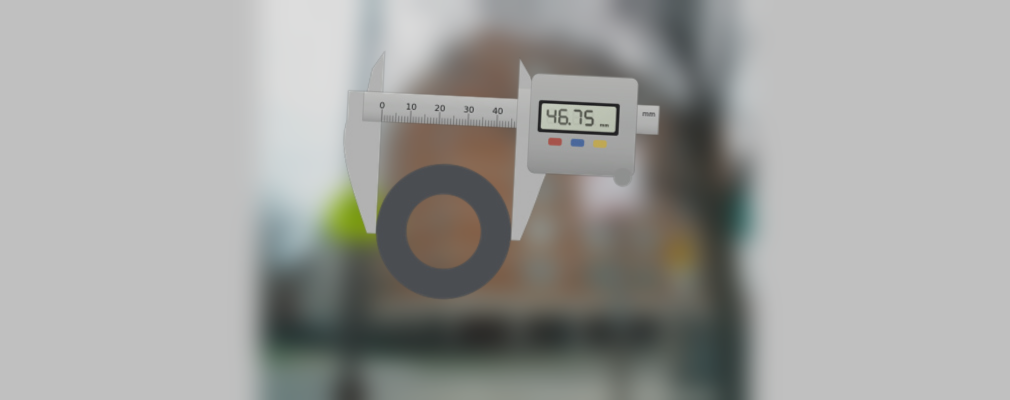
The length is value=46.75 unit=mm
